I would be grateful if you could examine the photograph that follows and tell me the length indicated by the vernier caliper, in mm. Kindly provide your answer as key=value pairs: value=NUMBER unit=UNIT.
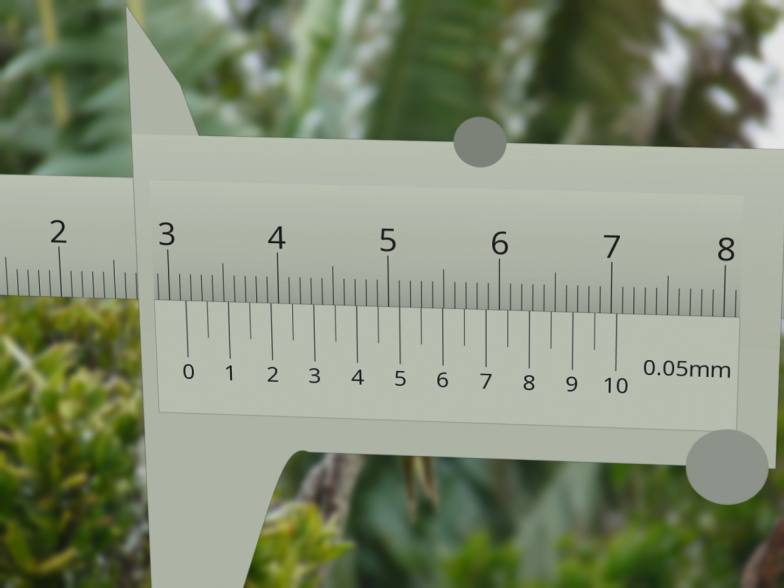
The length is value=31.5 unit=mm
